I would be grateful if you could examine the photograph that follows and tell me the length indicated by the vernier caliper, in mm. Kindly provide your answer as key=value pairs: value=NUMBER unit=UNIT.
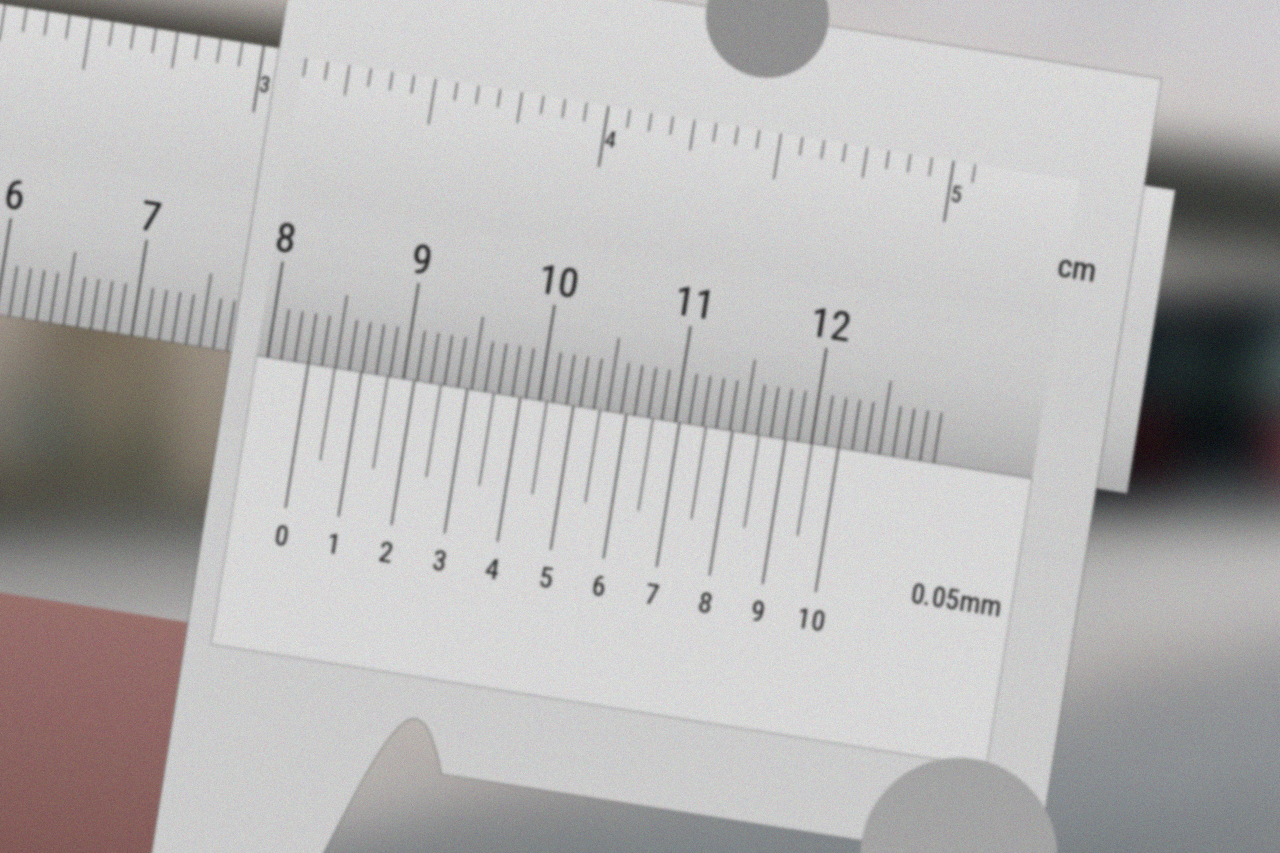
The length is value=83.0 unit=mm
